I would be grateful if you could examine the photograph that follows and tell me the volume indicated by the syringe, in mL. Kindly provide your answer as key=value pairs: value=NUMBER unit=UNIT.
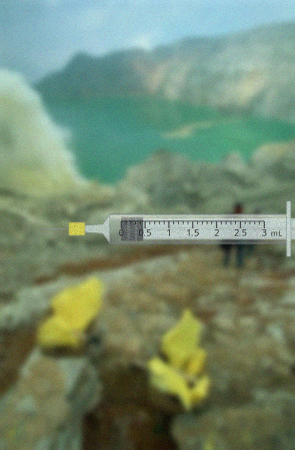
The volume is value=0 unit=mL
